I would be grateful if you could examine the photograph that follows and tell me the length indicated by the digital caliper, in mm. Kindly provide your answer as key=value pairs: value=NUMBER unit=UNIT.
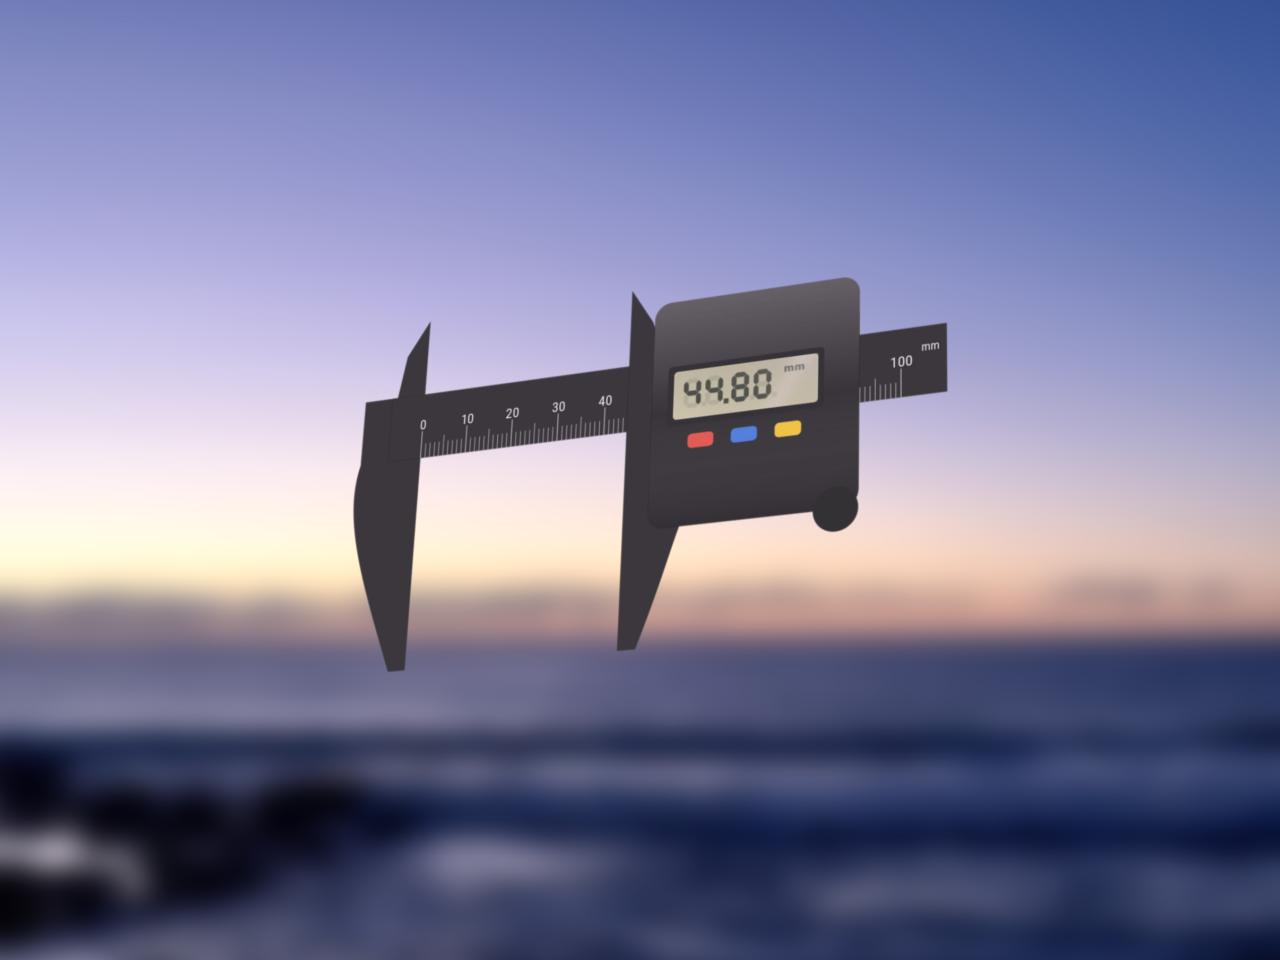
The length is value=44.80 unit=mm
